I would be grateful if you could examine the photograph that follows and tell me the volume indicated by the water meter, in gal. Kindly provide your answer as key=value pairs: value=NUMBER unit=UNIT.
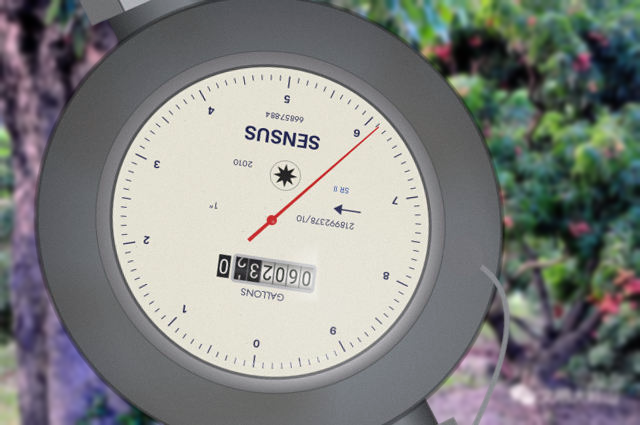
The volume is value=602316.1 unit=gal
